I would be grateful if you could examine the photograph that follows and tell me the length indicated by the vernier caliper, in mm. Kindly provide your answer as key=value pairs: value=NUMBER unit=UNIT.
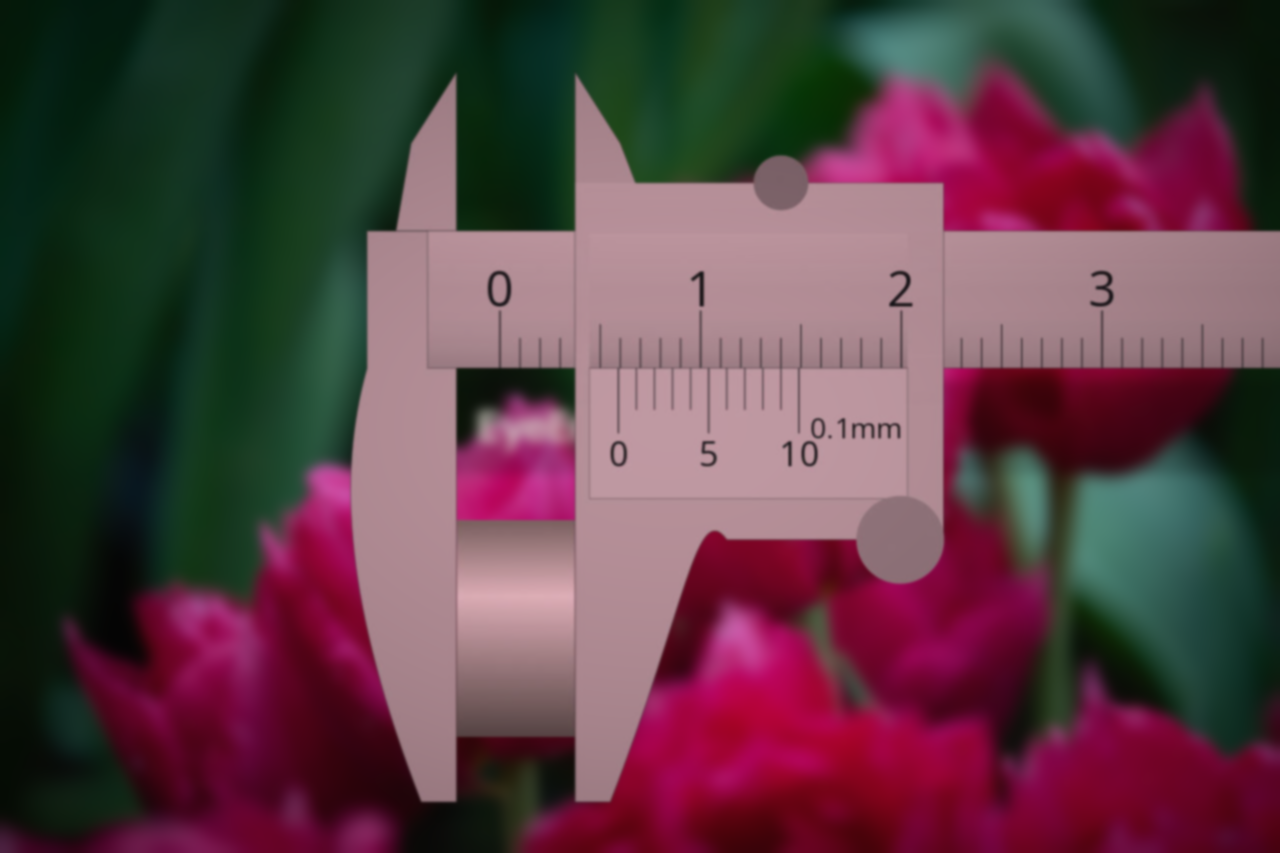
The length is value=5.9 unit=mm
